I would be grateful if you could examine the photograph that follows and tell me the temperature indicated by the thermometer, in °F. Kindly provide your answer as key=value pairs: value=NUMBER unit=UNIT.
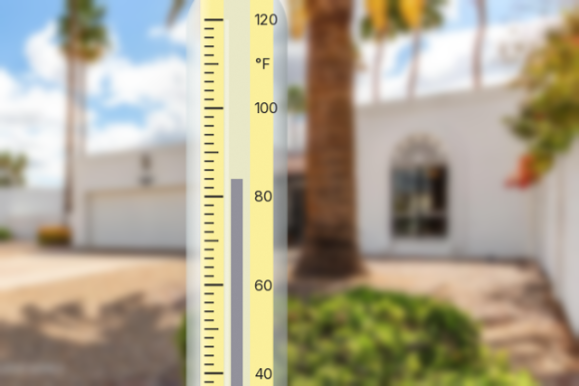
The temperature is value=84 unit=°F
